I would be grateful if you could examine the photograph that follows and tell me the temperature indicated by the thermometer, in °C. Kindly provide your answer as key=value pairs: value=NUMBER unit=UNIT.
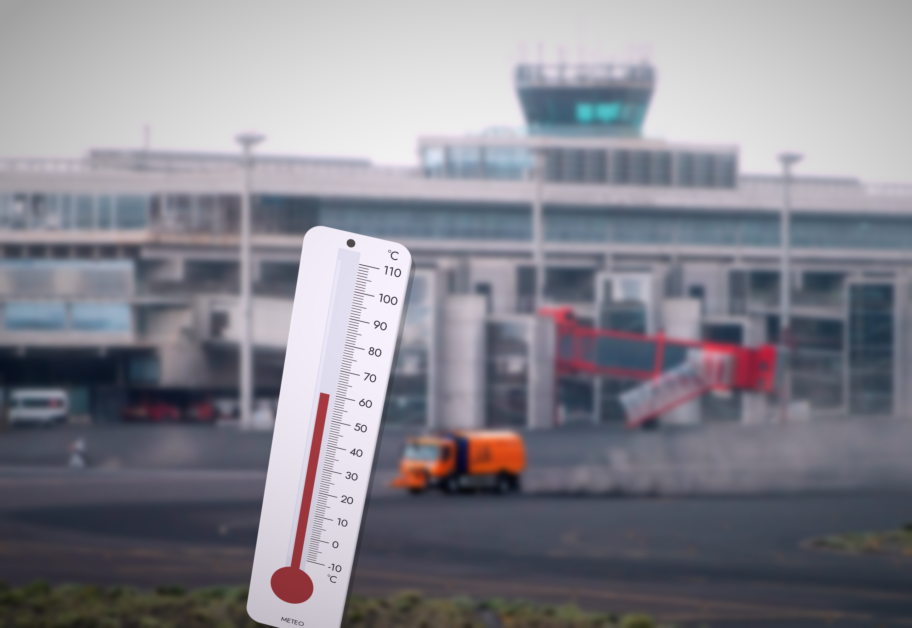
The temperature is value=60 unit=°C
